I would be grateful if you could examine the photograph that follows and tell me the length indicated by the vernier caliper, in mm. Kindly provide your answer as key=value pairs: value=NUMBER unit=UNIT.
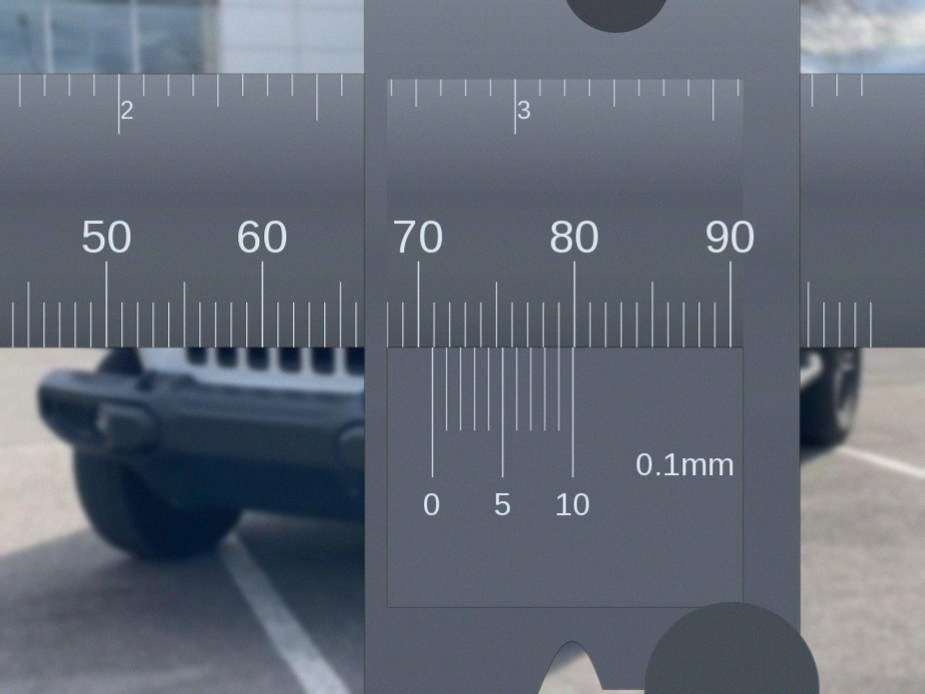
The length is value=70.9 unit=mm
